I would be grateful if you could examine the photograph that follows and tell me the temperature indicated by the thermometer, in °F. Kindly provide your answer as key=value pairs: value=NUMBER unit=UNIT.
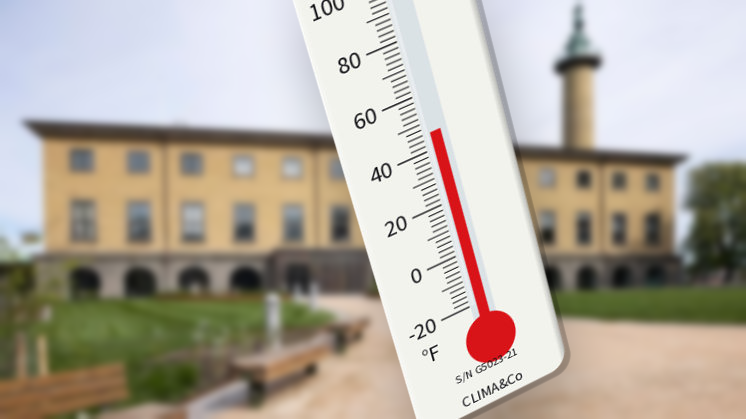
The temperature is value=46 unit=°F
